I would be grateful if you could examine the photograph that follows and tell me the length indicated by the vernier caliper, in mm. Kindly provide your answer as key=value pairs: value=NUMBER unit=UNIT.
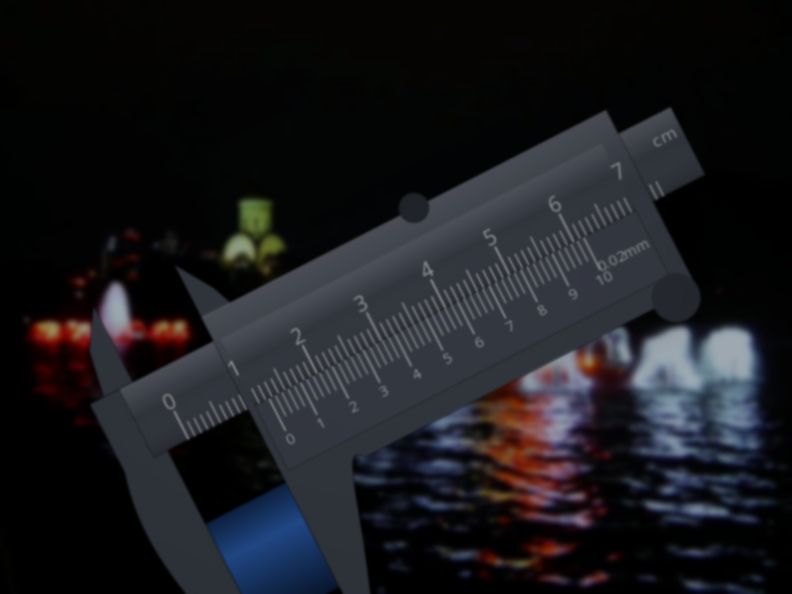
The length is value=12.5 unit=mm
